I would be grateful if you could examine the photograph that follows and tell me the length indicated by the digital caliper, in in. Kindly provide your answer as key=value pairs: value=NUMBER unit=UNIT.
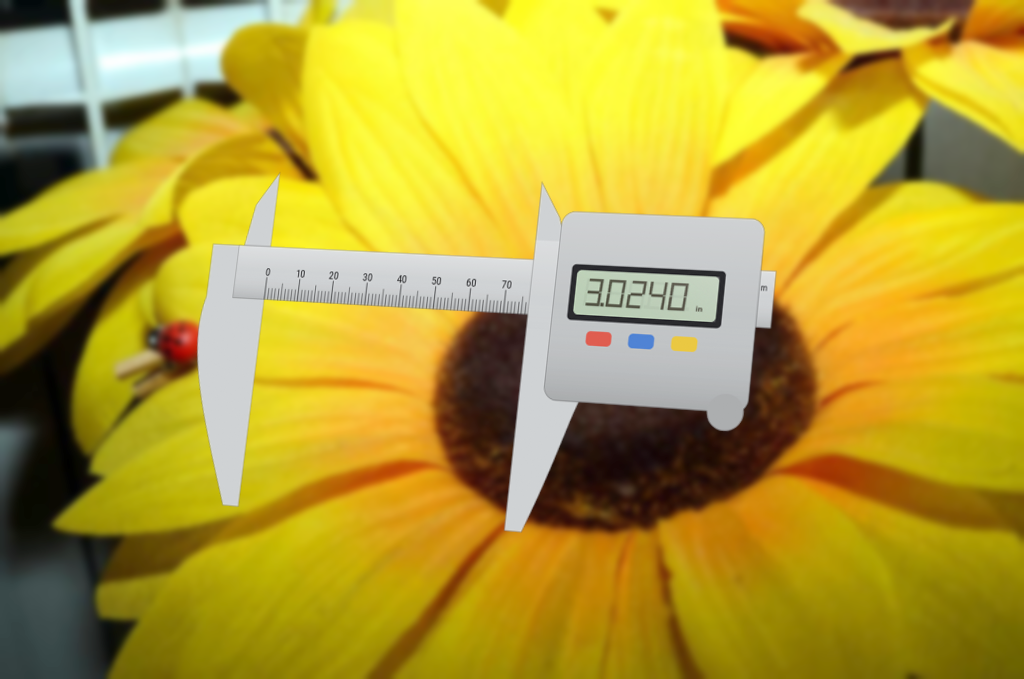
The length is value=3.0240 unit=in
